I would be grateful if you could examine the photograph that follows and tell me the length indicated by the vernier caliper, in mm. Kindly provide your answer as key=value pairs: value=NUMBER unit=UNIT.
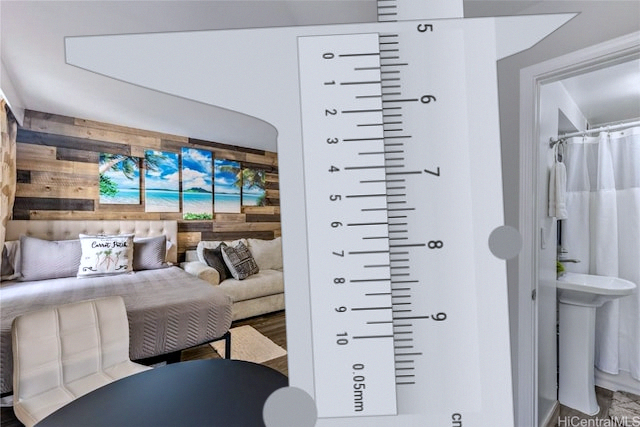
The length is value=53.4 unit=mm
